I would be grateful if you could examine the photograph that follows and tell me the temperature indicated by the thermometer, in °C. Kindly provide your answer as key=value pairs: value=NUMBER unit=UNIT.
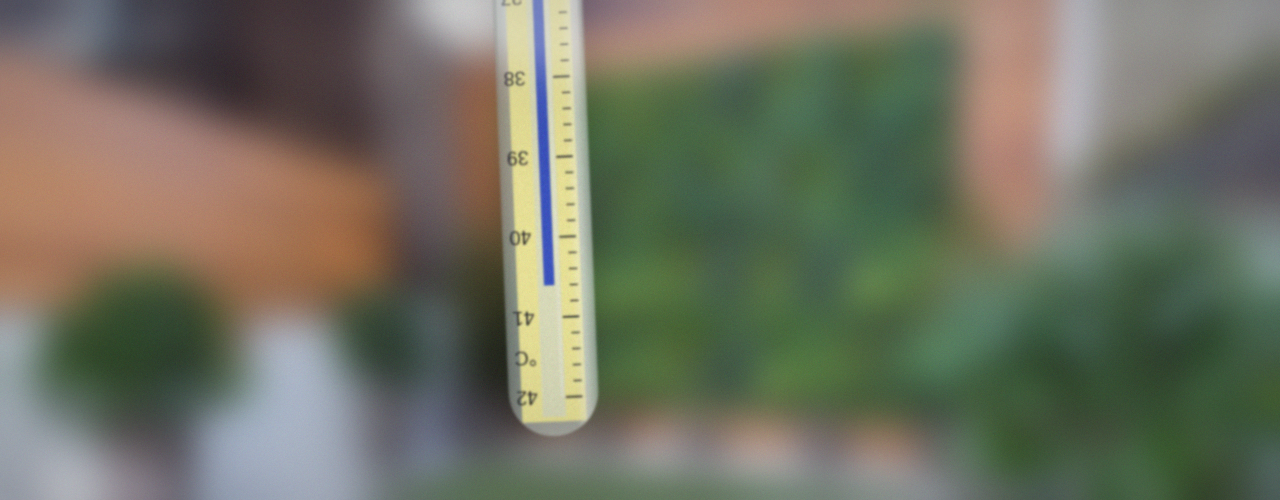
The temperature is value=40.6 unit=°C
